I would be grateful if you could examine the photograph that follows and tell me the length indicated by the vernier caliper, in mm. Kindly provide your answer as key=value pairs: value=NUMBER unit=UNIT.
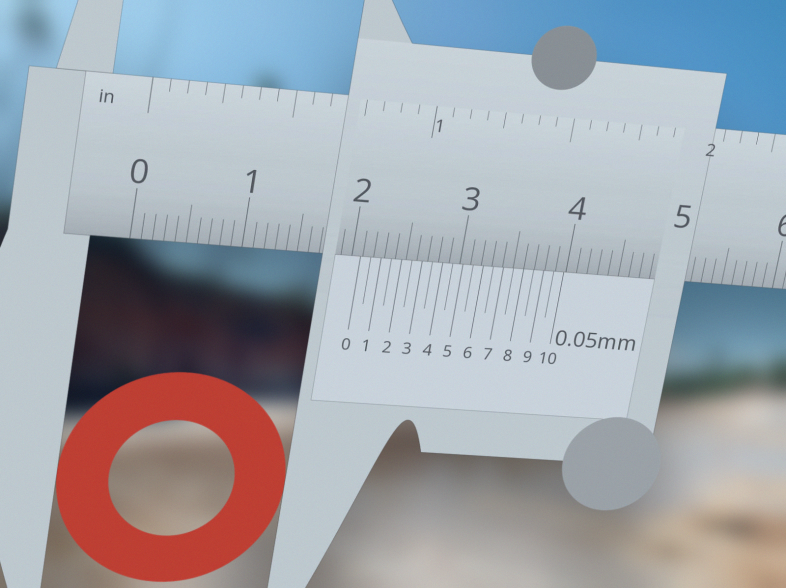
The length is value=20.8 unit=mm
